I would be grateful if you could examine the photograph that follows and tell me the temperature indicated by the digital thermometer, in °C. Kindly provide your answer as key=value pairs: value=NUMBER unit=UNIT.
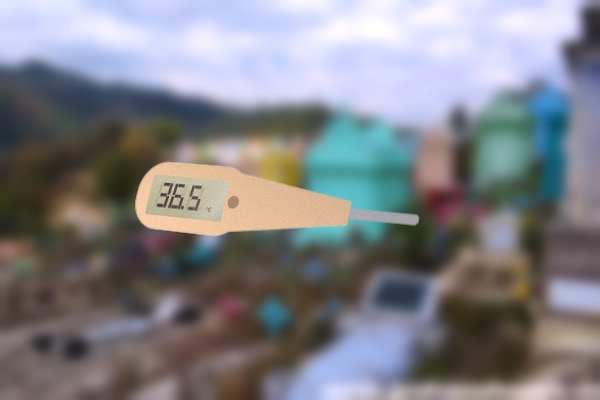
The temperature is value=36.5 unit=°C
